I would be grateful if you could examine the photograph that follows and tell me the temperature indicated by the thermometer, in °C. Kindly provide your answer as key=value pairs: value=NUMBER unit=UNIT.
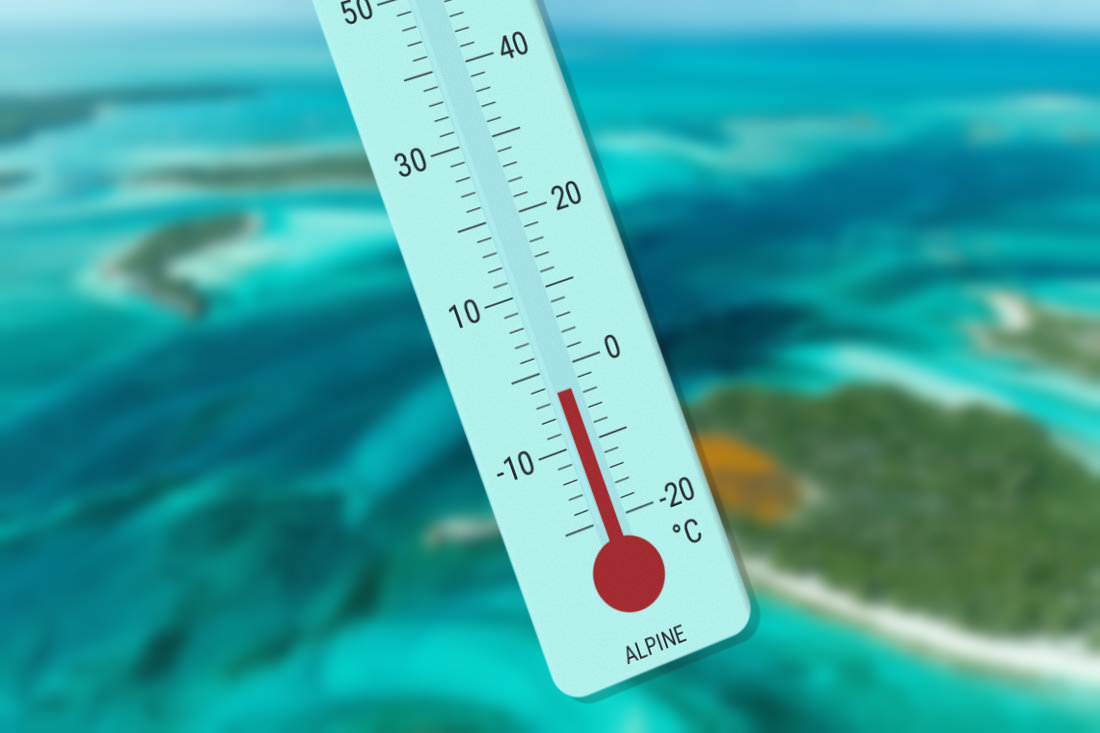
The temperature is value=-3 unit=°C
